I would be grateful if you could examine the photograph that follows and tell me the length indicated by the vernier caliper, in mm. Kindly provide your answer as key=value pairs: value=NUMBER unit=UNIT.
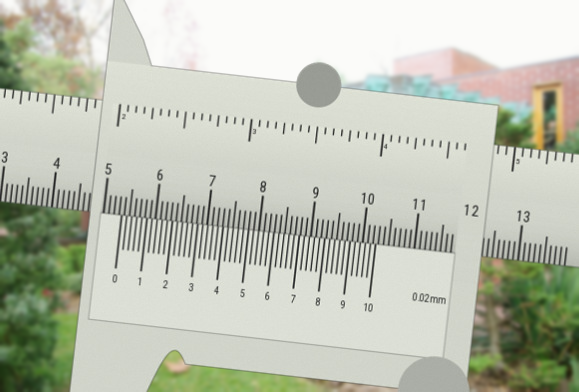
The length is value=53.5 unit=mm
